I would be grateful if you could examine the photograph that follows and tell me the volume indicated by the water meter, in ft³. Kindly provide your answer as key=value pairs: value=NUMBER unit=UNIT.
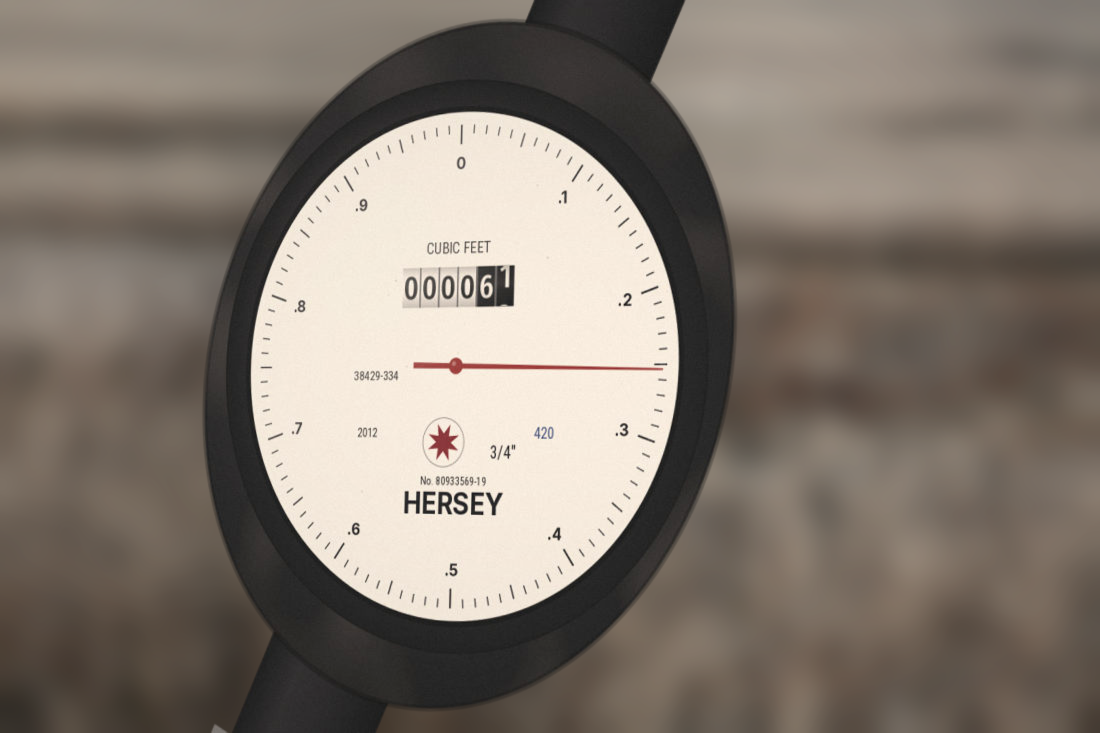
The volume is value=61.25 unit=ft³
